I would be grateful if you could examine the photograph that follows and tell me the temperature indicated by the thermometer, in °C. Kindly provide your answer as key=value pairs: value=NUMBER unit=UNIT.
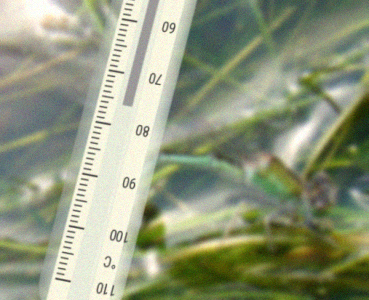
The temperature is value=76 unit=°C
